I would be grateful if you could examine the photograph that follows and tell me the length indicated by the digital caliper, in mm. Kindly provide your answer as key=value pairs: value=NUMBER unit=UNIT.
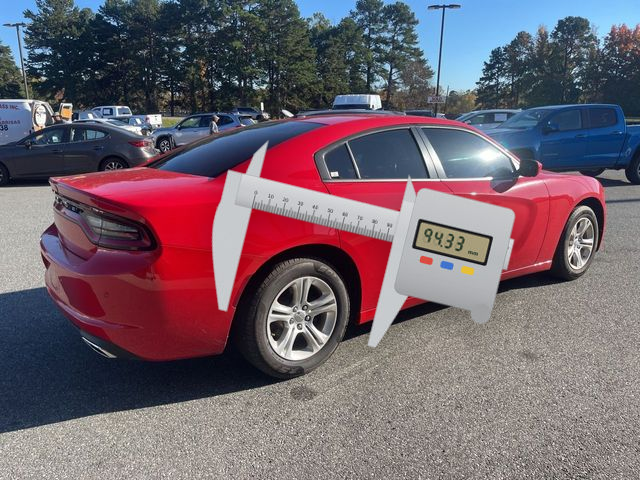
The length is value=94.33 unit=mm
